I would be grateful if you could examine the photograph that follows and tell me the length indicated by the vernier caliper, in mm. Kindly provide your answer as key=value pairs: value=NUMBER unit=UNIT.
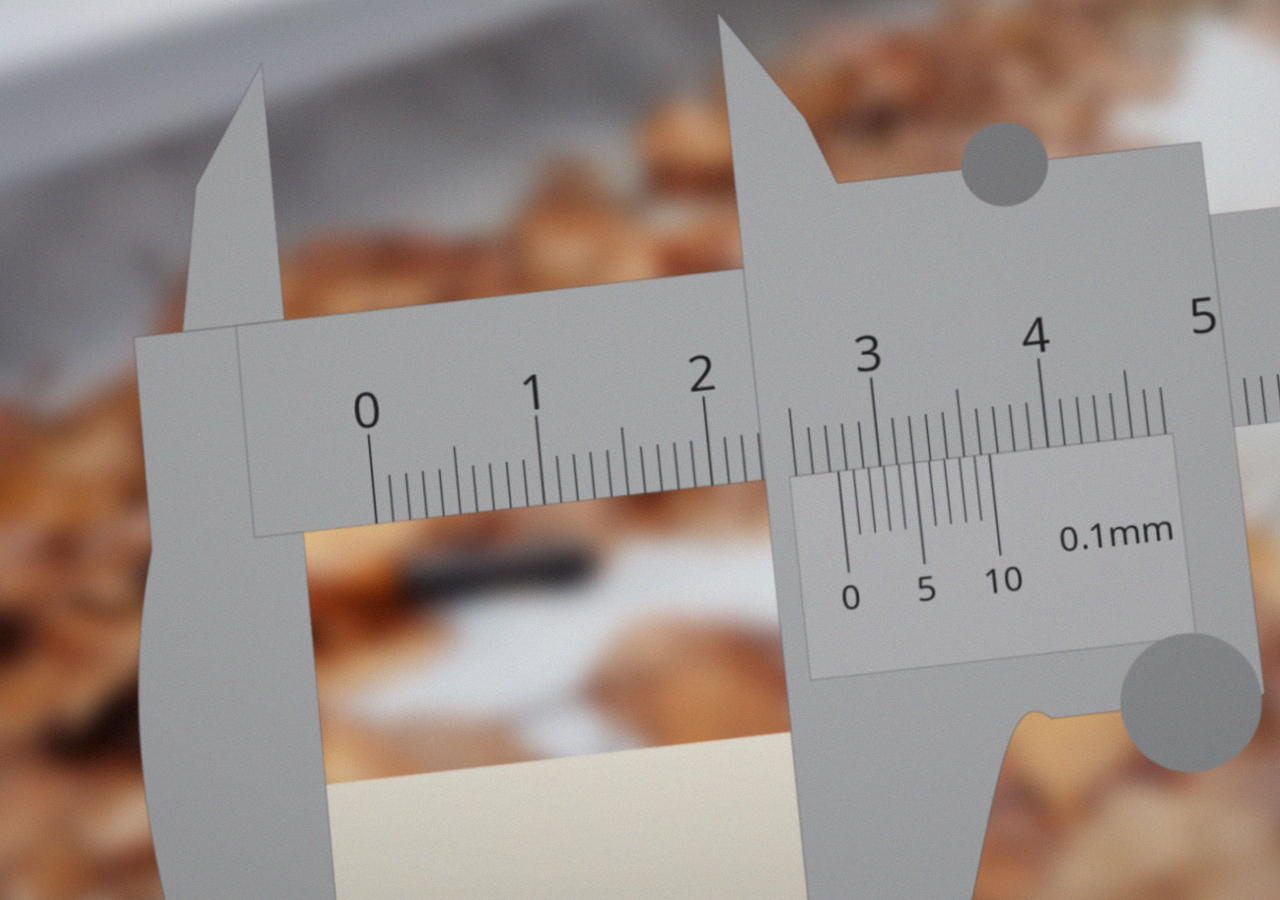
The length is value=27.5 unit=mm
